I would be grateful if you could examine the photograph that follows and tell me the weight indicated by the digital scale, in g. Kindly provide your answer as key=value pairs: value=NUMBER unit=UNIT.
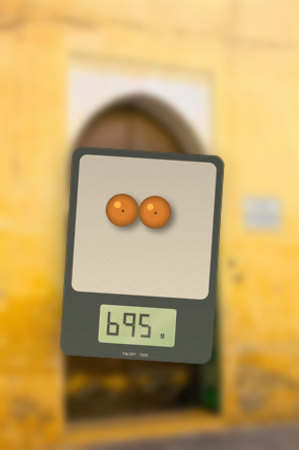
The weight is value=695 unit=g
